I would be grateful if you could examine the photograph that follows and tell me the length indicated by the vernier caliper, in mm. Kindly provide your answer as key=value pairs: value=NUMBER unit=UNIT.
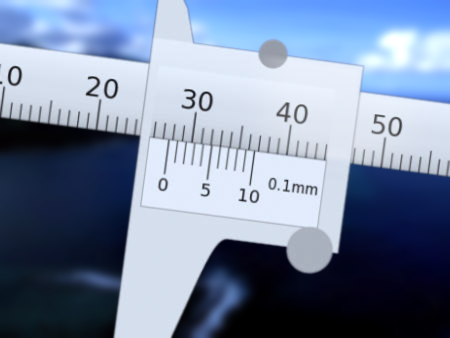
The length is value=27.6 unit=mm
